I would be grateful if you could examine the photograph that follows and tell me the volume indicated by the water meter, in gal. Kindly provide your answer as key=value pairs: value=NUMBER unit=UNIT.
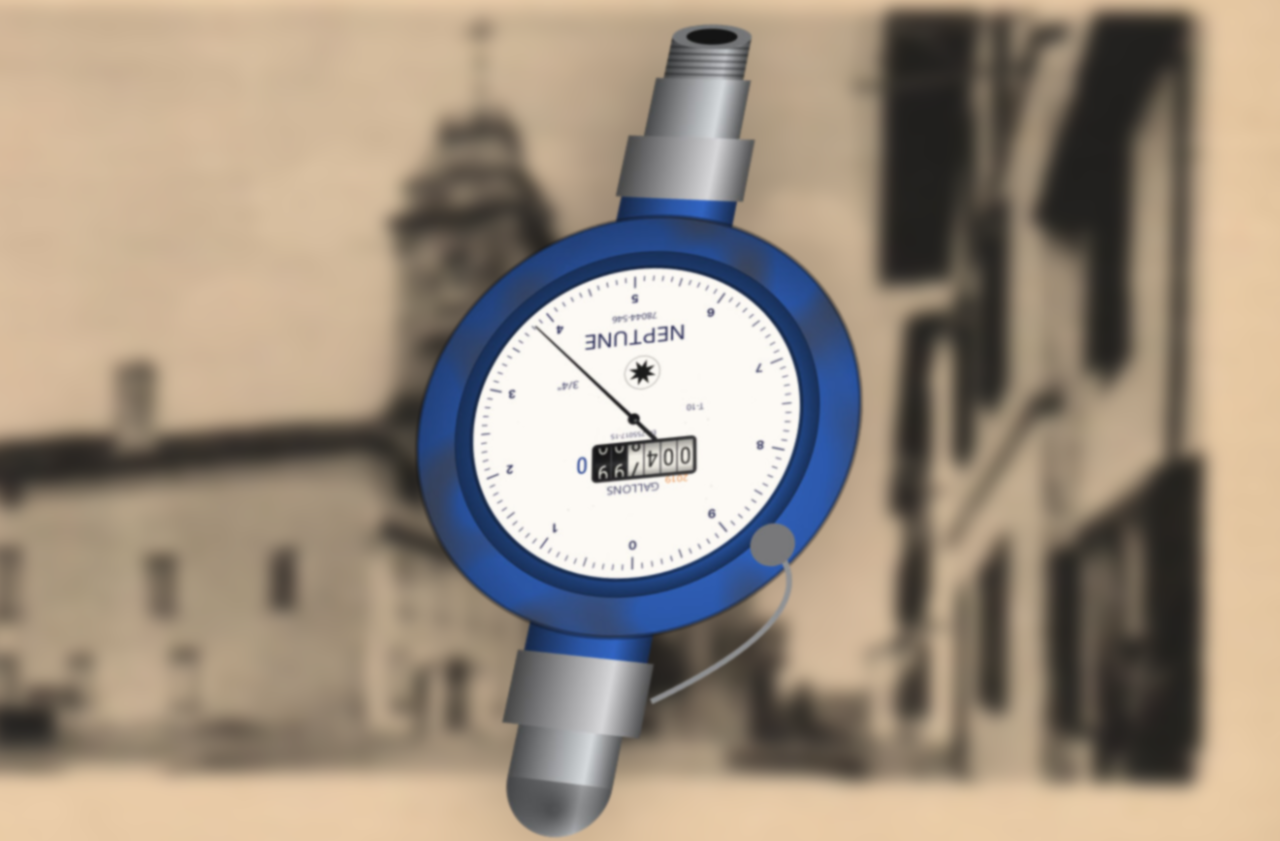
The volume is value=47993.8 unit=gal
